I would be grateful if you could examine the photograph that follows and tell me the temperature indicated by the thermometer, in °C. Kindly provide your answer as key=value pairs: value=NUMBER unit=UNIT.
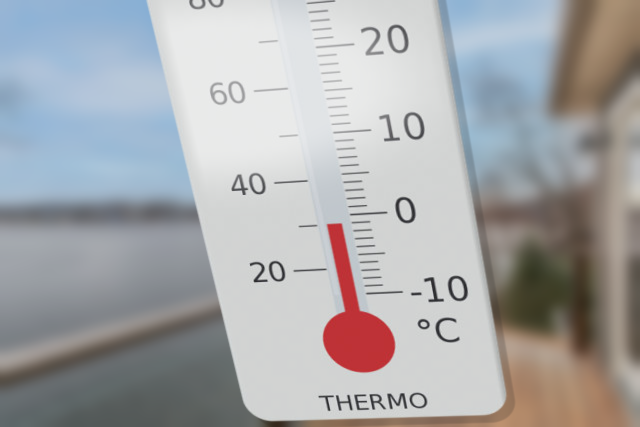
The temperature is value=-1 unit=°C
